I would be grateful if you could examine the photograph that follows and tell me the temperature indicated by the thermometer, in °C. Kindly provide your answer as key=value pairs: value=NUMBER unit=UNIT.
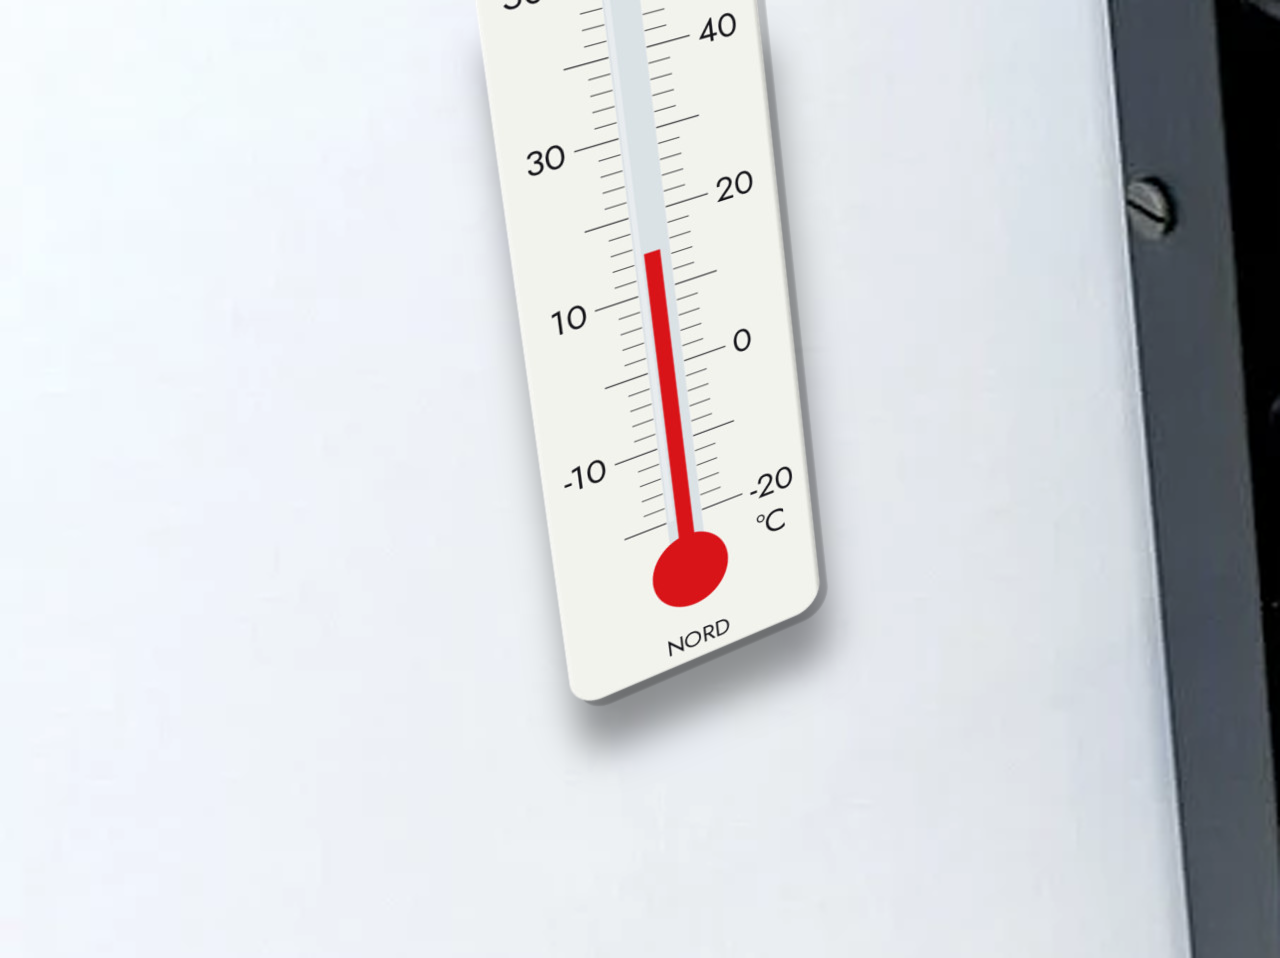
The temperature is value=15 unit=°C
